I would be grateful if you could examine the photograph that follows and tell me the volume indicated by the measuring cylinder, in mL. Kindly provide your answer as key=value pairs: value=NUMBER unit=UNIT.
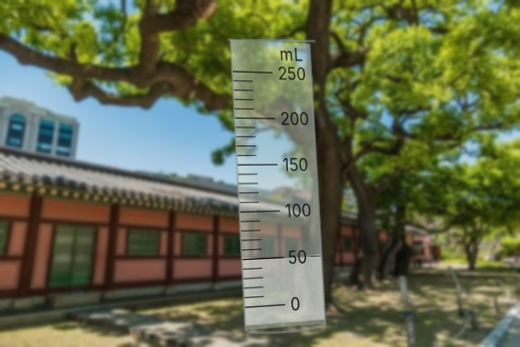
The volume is value=50 unit=mL
